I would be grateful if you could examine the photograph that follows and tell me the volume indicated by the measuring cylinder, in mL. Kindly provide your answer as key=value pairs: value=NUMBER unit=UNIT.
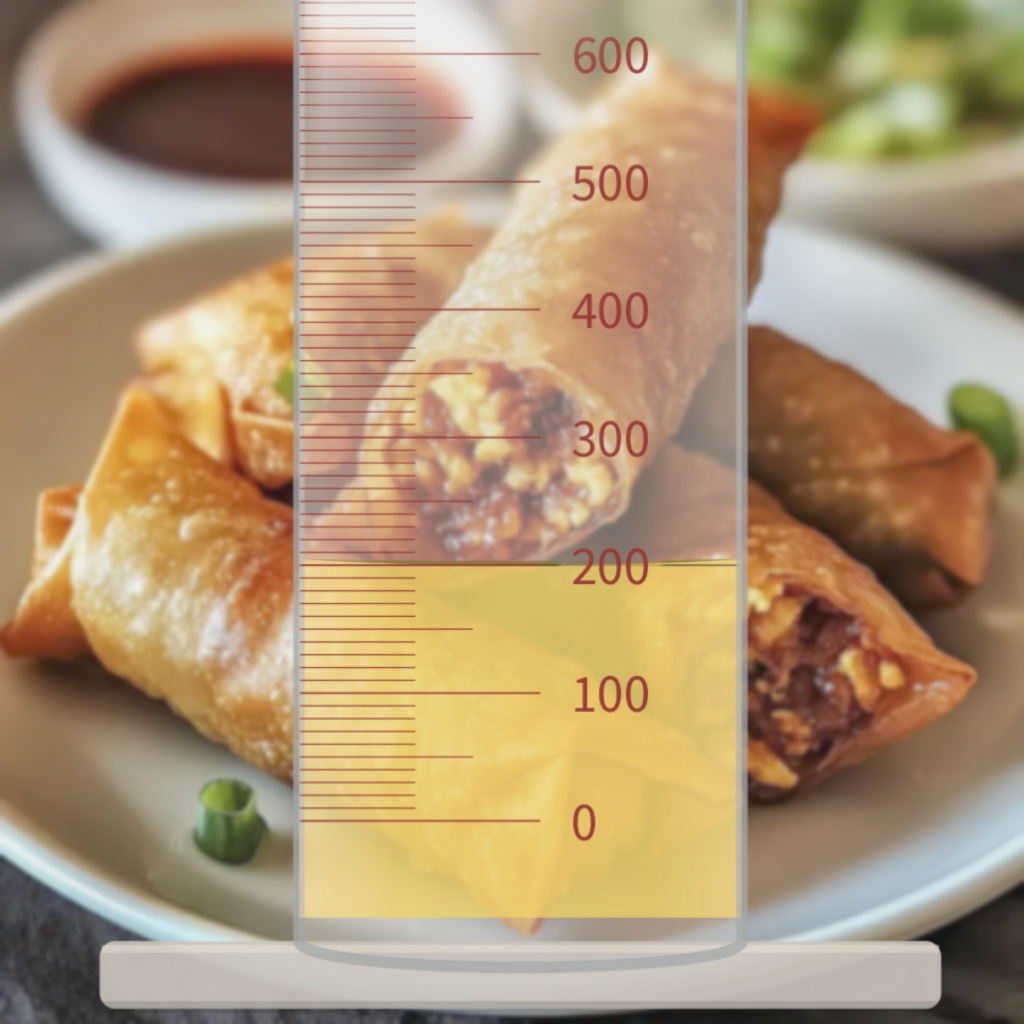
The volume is value=200 unit=mL
